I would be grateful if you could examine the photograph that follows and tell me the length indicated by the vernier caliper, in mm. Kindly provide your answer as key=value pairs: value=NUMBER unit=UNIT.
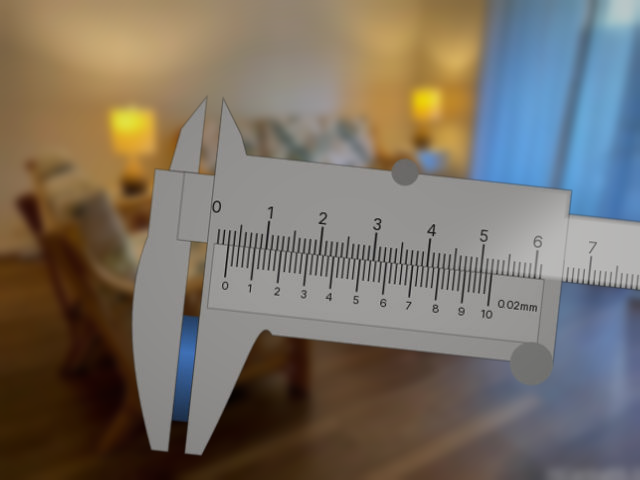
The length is value=3.0 unit=mm
